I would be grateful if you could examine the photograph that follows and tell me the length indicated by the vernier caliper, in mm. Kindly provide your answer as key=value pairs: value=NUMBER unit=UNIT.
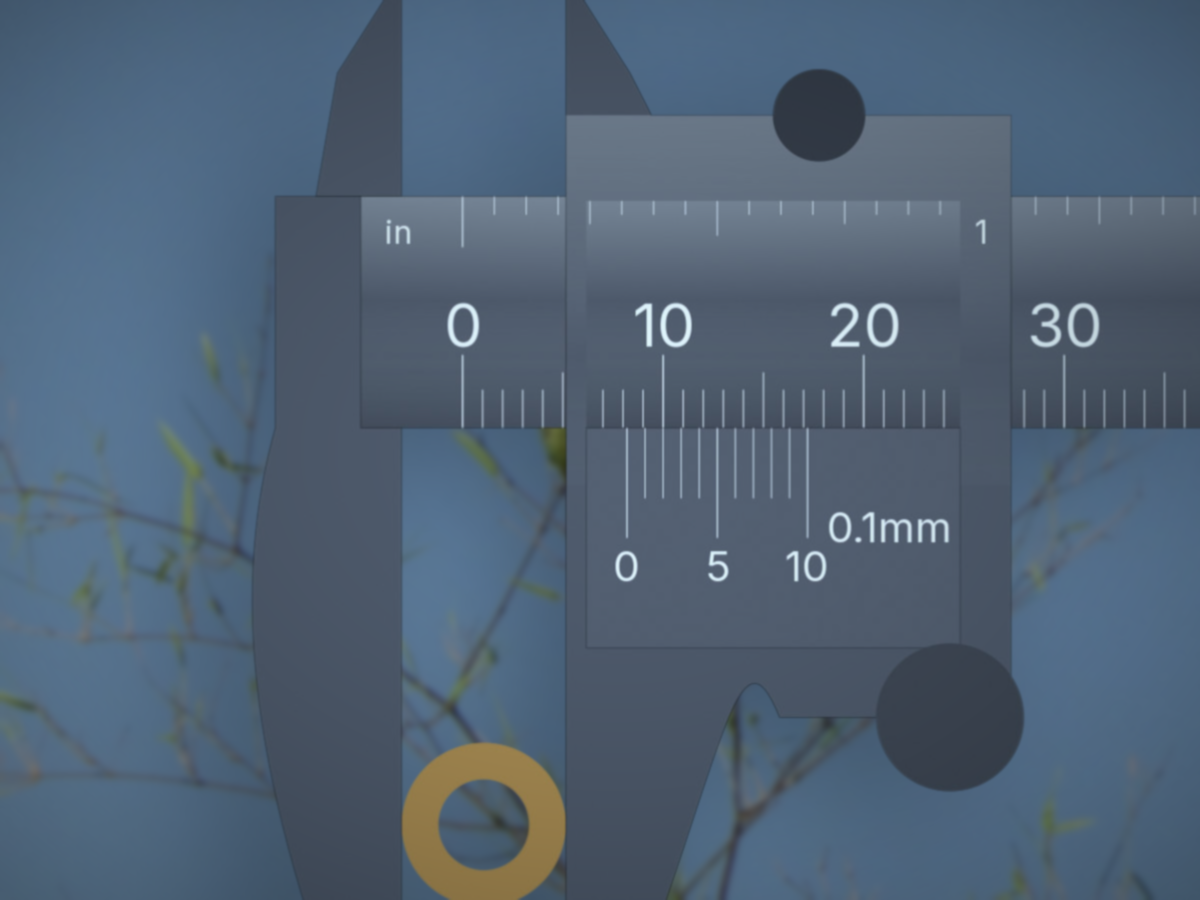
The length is value=8.2 unit=mm
